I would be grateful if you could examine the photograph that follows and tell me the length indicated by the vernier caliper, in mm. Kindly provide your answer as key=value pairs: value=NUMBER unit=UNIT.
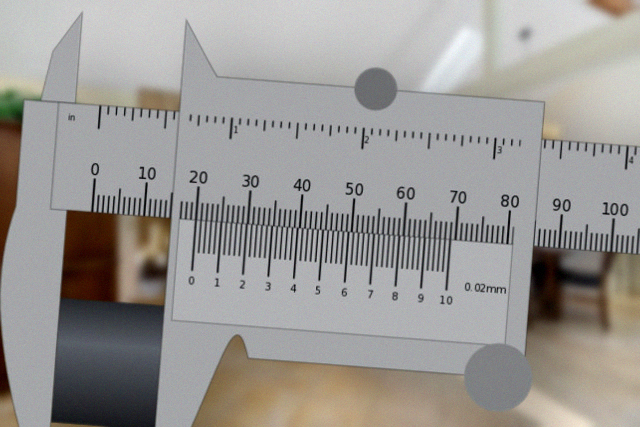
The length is value=20.0 unit=mm
